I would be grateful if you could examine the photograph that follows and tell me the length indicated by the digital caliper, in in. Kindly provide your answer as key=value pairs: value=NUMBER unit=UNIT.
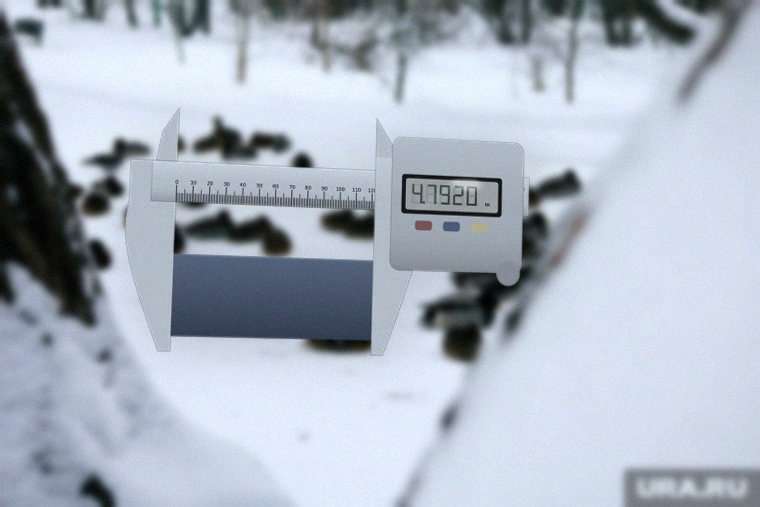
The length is value=4.7920 unit=in
